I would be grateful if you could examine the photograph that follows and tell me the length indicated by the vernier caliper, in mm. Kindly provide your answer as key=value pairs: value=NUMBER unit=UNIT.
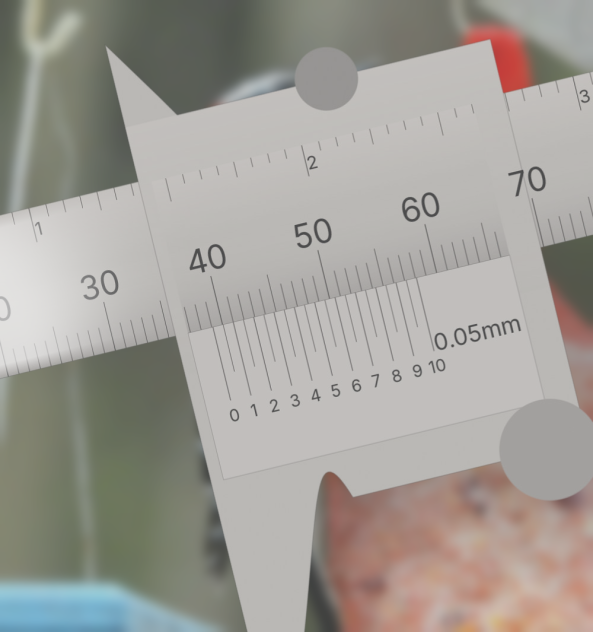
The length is value=39.1 unit=mm
